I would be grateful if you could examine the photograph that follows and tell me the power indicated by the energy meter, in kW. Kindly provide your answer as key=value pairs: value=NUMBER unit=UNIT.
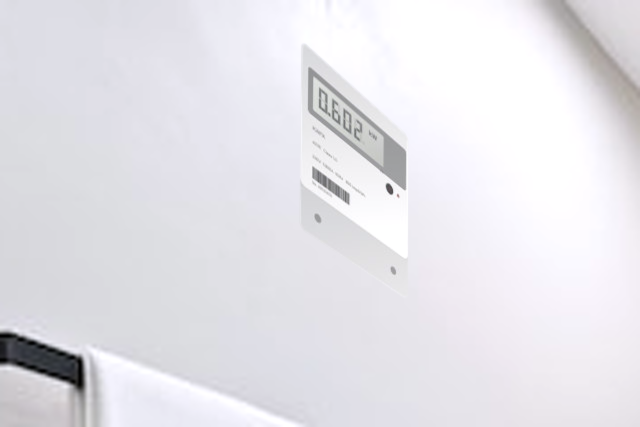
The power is value=0.602 unit=kW
